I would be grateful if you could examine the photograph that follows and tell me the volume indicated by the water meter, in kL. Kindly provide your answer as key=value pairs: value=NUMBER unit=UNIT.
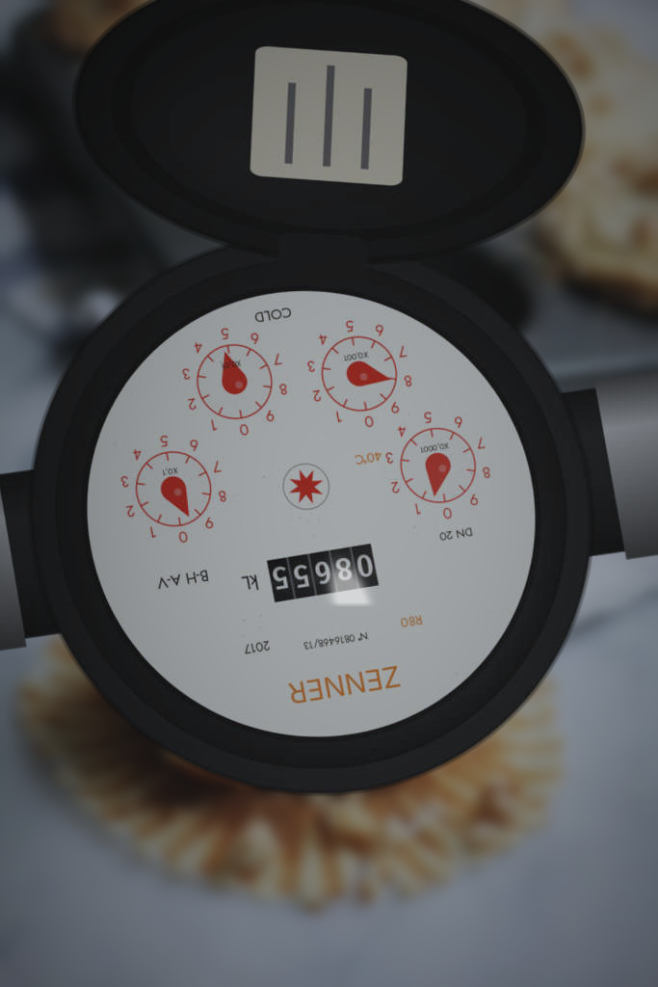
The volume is value=8654.9480 unit=kL
